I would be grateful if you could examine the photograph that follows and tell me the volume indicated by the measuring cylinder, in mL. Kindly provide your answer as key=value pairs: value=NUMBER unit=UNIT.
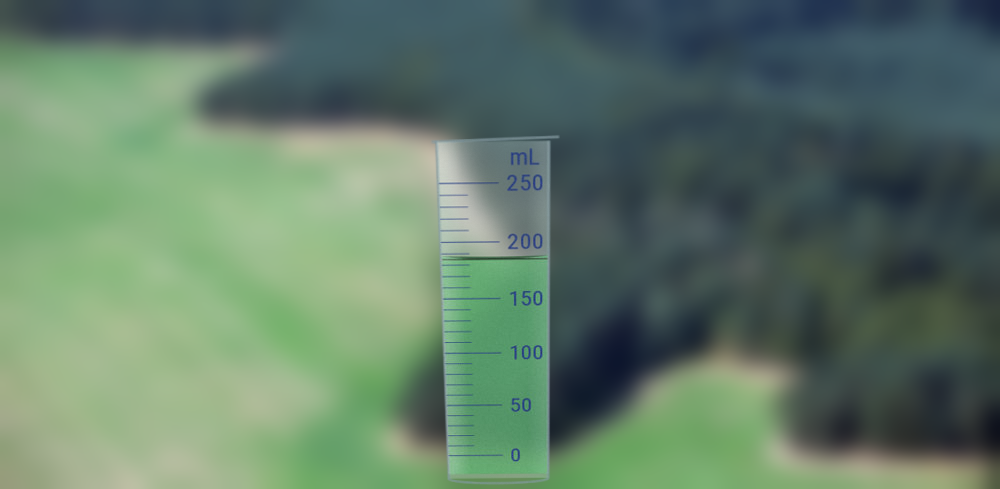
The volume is value=185 unit=mL
